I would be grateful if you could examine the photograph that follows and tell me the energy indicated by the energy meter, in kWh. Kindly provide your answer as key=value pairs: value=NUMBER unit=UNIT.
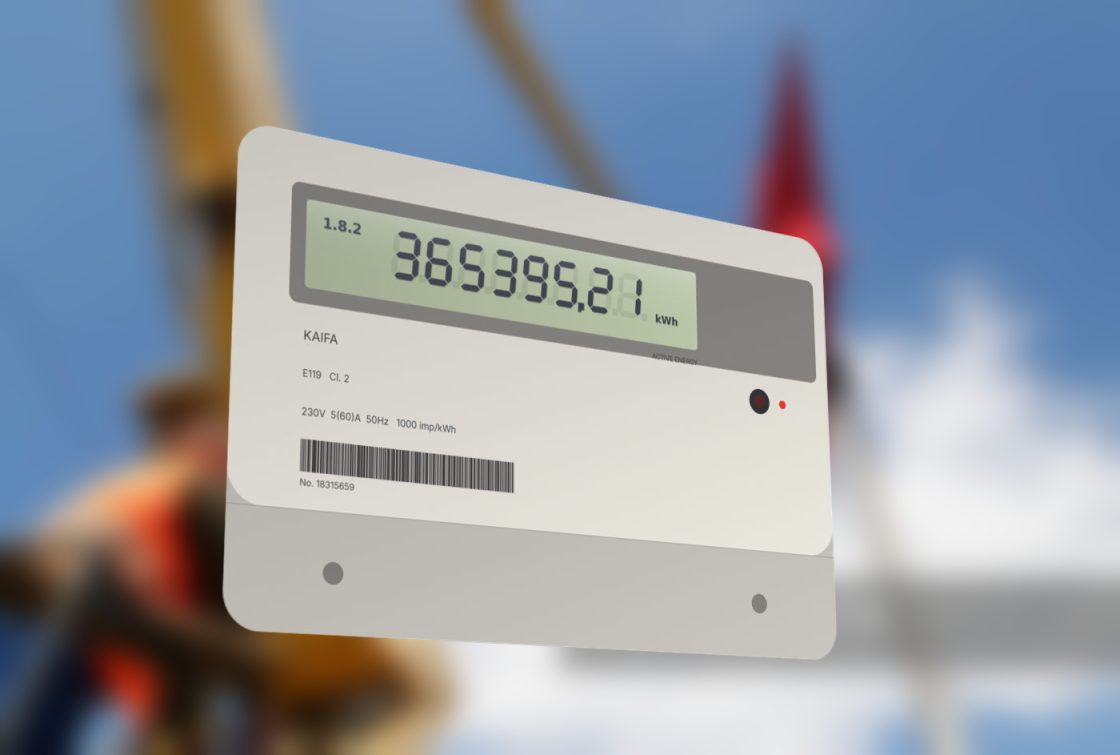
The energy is value=365395.21 unit=kWh
